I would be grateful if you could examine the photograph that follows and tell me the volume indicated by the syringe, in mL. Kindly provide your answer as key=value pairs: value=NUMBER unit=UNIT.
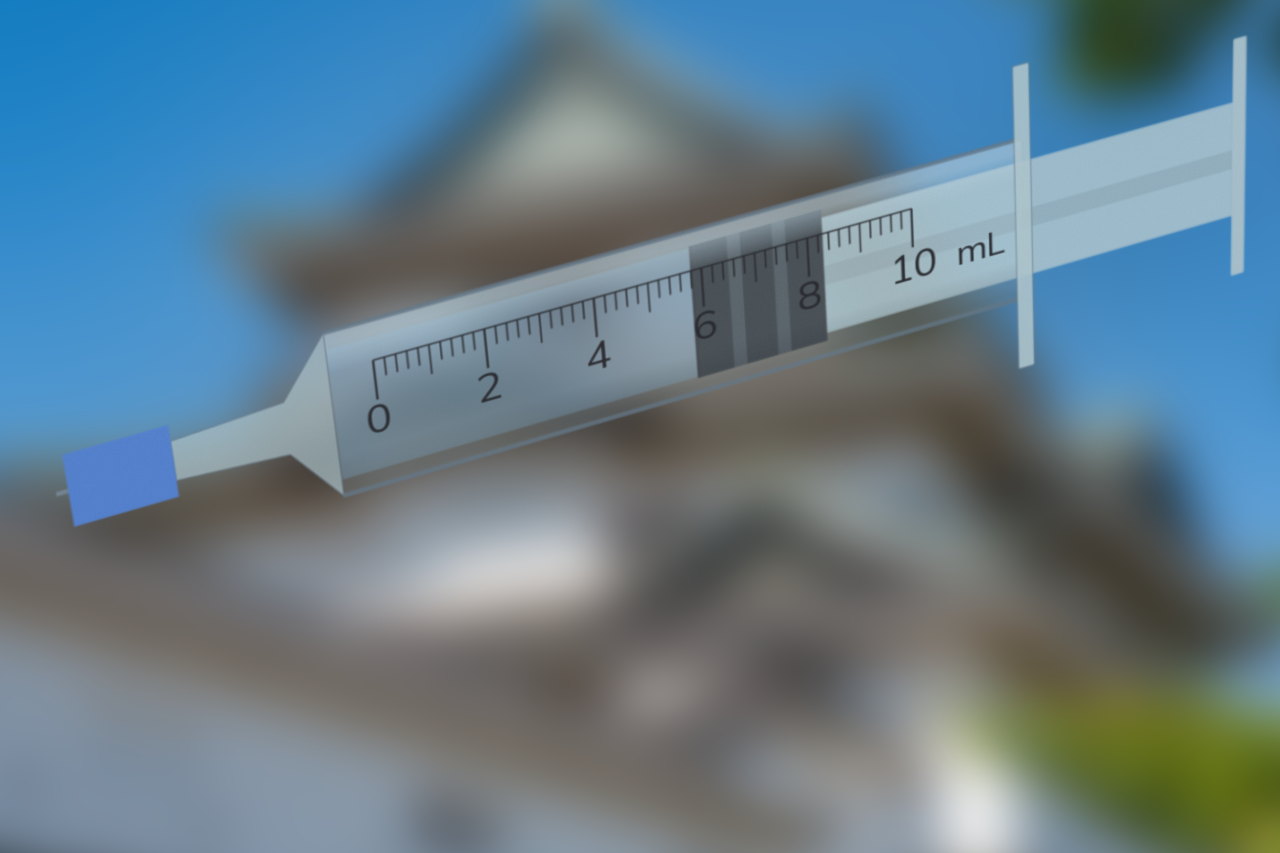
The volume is value=5.8 unit=mL
